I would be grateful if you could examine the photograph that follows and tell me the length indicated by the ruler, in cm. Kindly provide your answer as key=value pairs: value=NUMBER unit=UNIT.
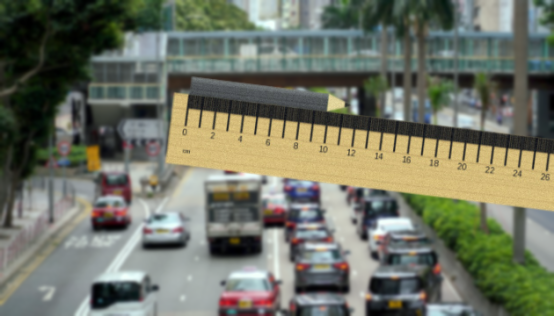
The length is value=11.5 unit=cm
